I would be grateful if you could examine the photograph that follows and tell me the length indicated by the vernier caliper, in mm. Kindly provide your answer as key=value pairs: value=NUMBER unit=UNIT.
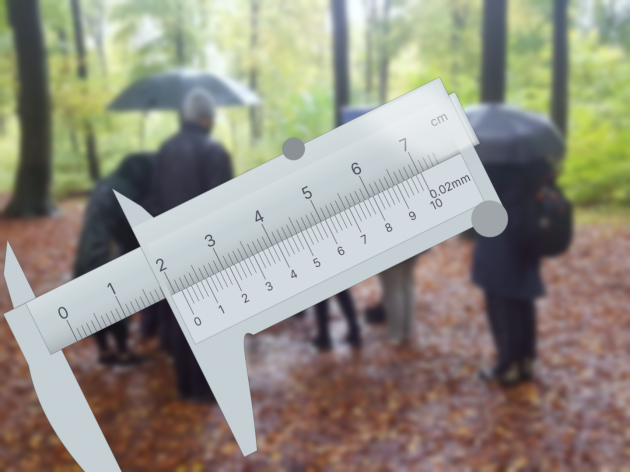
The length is value=21.4 unit=mm
